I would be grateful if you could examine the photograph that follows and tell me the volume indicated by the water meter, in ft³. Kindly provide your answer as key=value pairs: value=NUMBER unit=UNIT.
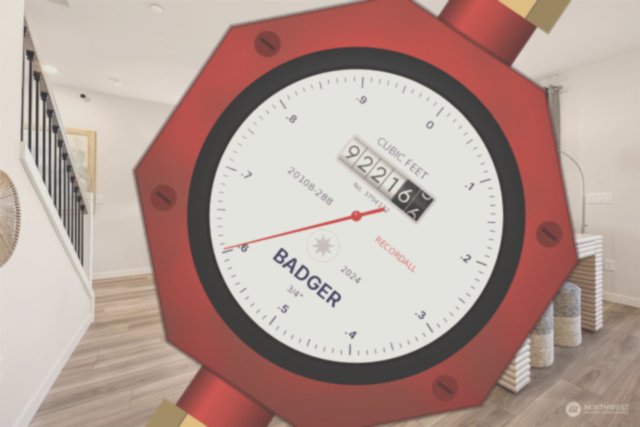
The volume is value=922165.60 unit=ft³
